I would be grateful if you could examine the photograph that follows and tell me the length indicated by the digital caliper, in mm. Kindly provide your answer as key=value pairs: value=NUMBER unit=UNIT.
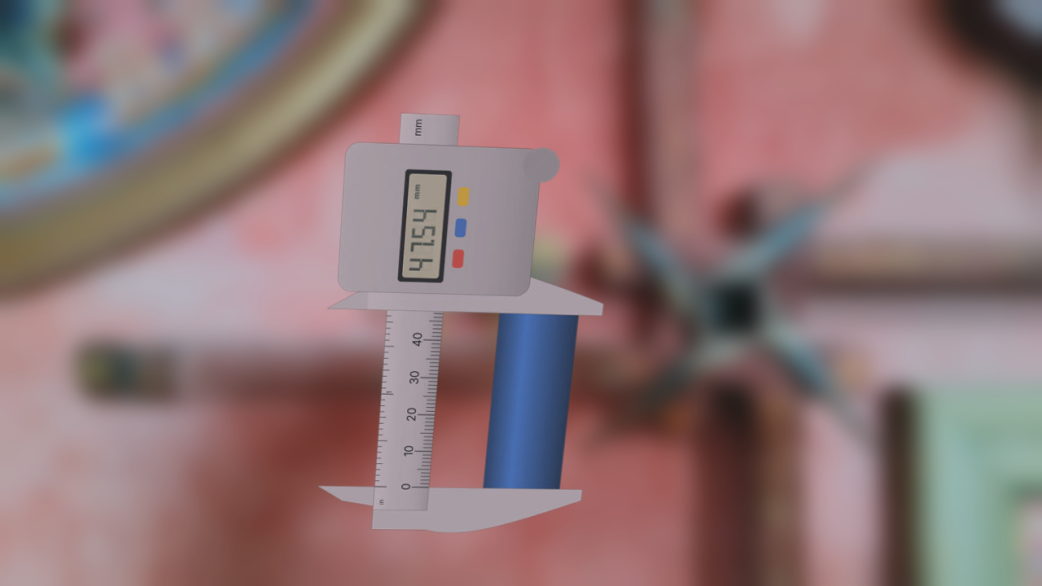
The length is value=47.54 unit=mm
